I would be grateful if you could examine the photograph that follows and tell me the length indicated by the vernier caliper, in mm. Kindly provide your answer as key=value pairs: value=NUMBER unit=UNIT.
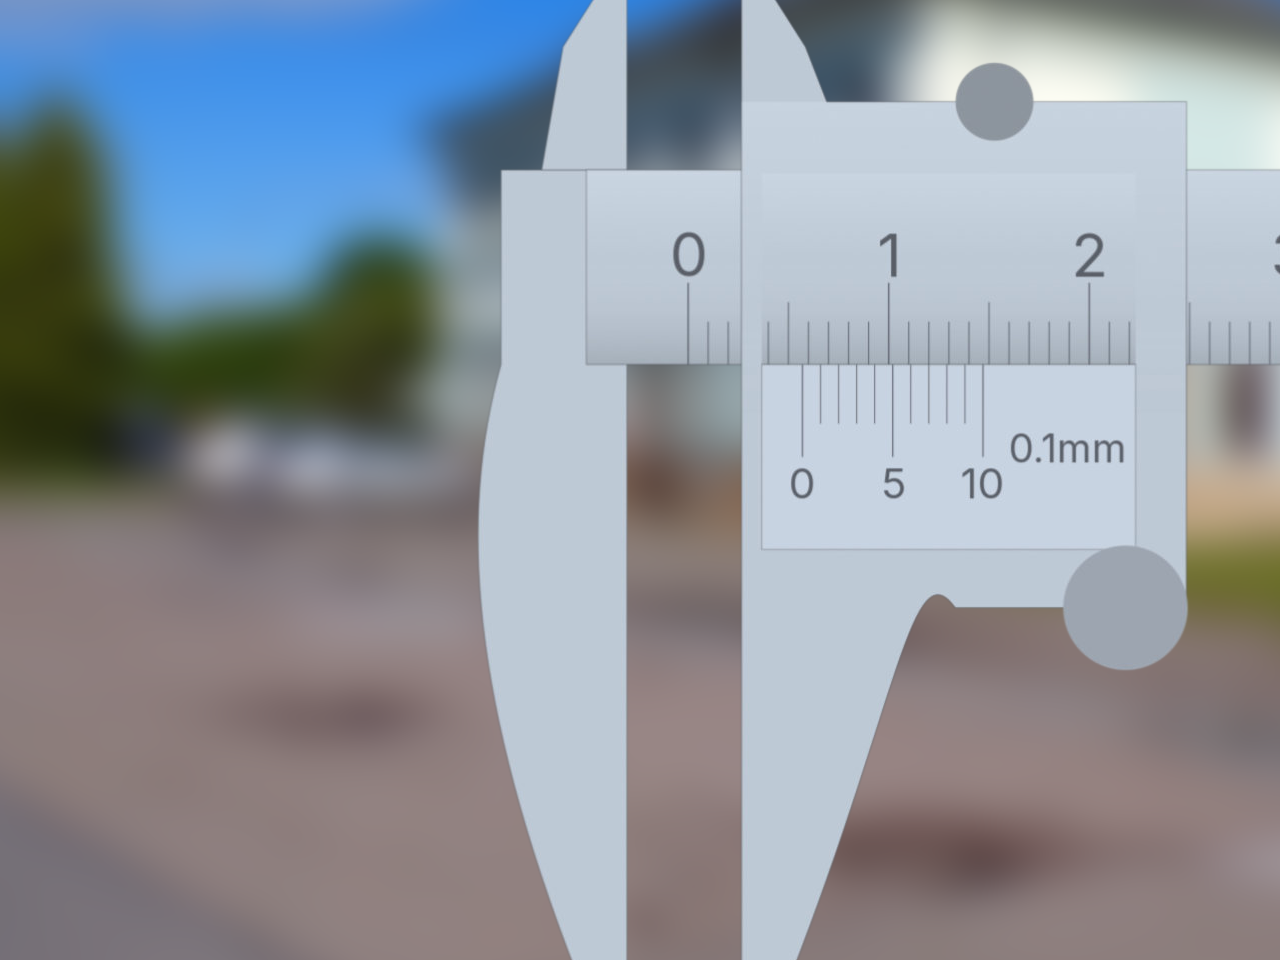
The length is value=5.7 unit=mm
